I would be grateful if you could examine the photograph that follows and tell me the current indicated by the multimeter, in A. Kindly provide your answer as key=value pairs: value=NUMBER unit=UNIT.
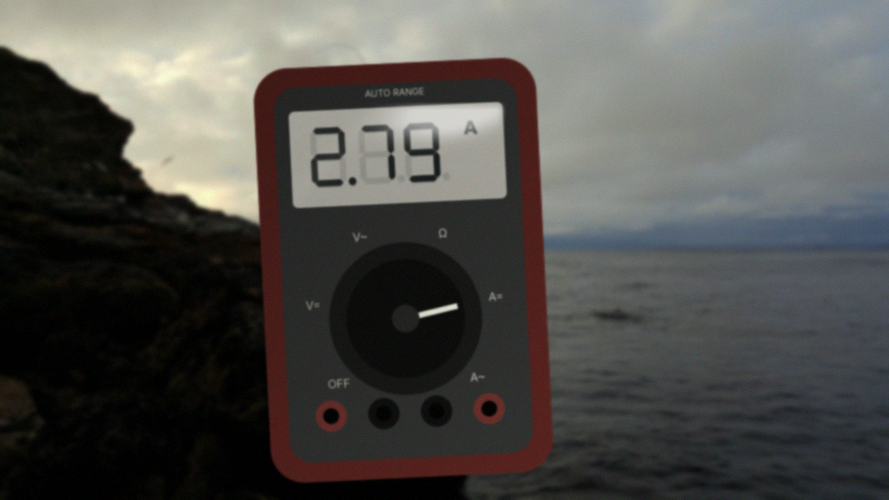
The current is value=2.79 unit=A
